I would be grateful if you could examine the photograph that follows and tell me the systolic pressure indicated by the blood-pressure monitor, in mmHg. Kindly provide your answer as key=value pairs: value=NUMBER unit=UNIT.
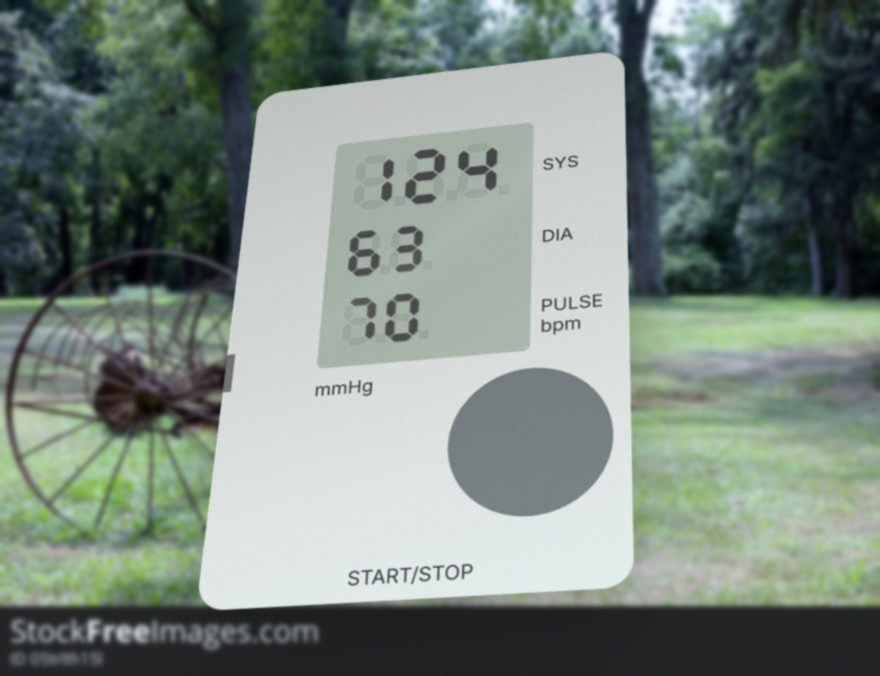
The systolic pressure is value=124 unit=mmHg
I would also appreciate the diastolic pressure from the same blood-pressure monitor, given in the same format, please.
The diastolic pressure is value=63 unit=mmHg
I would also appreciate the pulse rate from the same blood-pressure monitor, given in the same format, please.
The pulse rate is value=70 unit=bpm
